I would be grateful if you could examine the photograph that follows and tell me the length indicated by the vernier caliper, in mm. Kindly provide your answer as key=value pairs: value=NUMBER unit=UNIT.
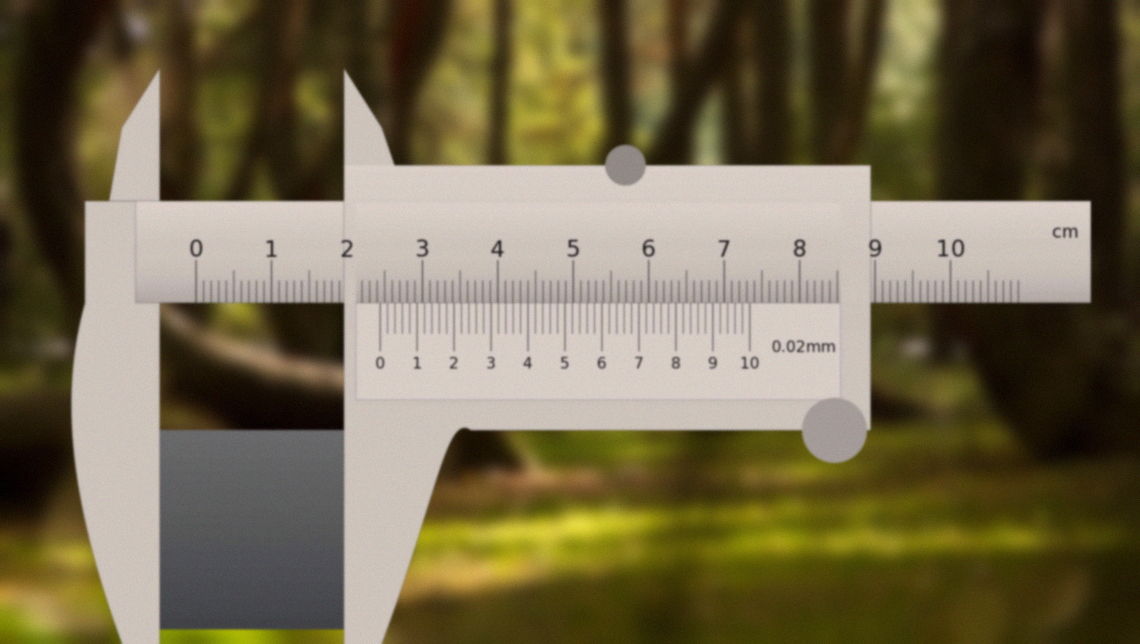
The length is value=24.4 unit=mm
